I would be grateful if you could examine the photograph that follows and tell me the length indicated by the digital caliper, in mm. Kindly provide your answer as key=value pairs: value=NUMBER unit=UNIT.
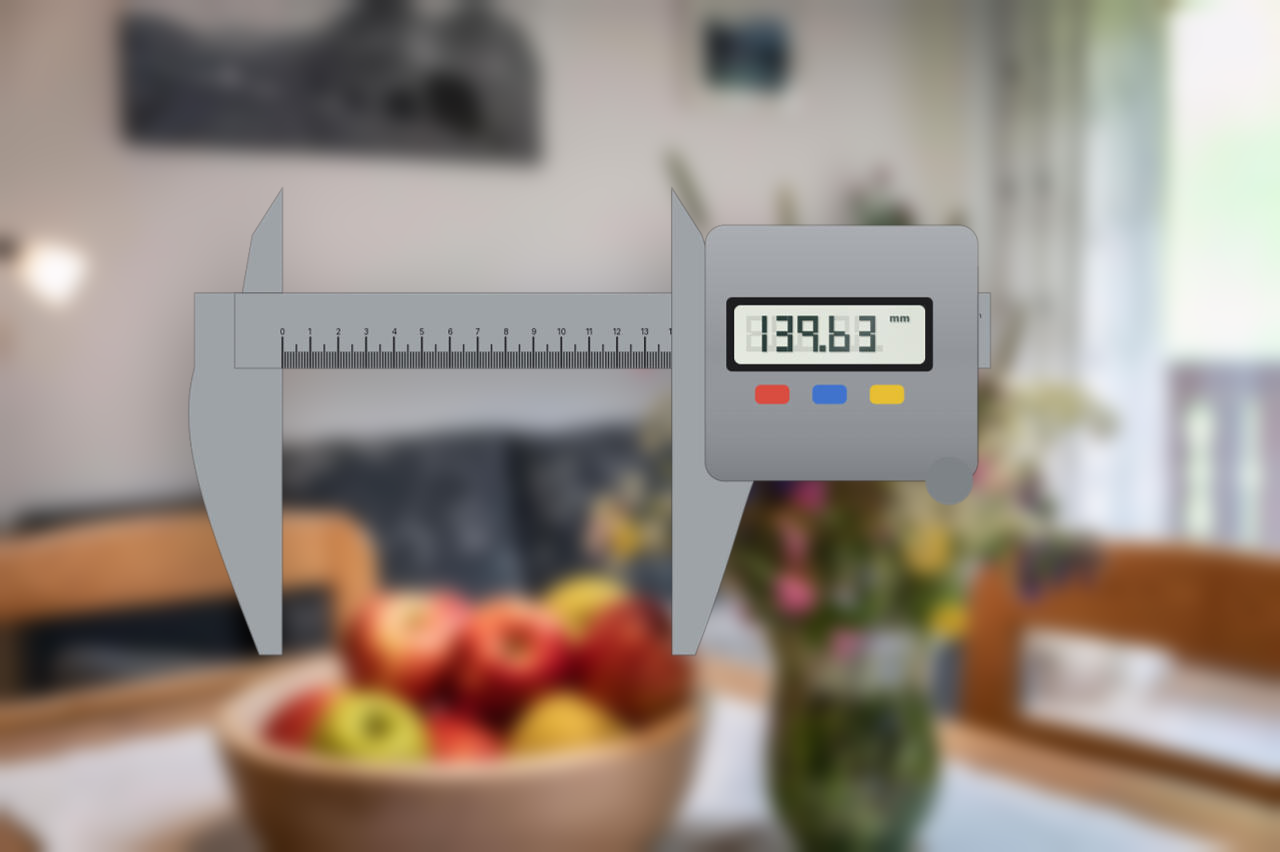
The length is value=139.63 unit=mm
